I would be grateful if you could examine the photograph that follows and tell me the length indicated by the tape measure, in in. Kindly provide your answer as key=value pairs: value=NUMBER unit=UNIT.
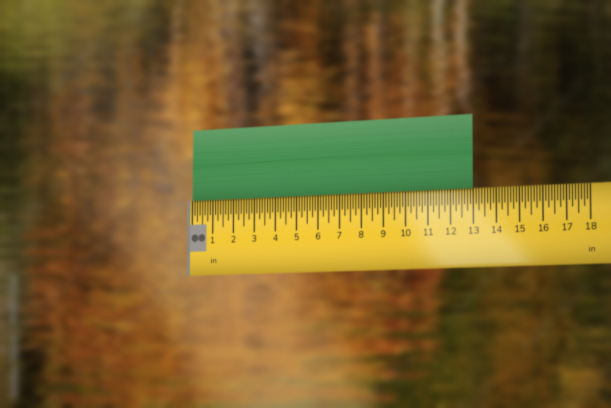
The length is value=13 unit=in
